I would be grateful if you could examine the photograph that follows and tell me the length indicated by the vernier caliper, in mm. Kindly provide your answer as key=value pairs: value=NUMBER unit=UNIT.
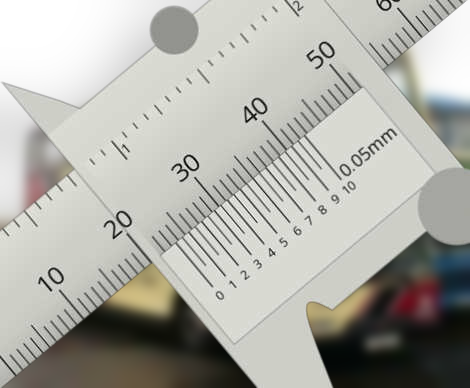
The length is value=23.6 unit=mm
